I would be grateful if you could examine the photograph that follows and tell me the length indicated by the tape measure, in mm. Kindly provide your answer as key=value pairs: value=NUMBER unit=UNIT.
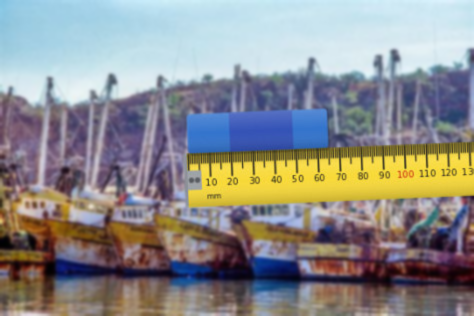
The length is value=65 unit=mm
